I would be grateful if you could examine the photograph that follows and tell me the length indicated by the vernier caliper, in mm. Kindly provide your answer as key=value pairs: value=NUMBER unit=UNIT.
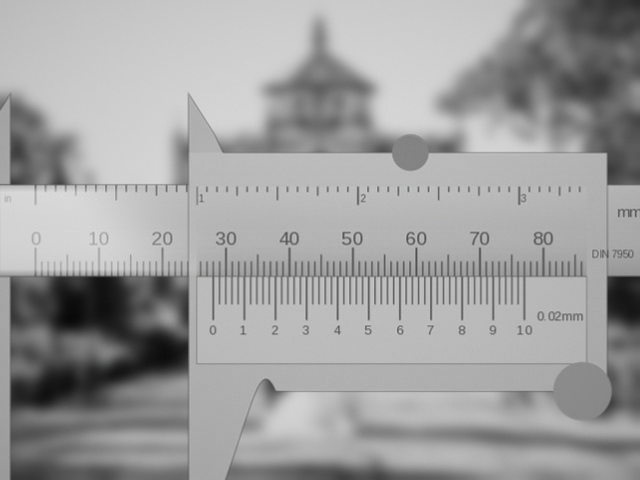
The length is value=28.0 unit=mm
